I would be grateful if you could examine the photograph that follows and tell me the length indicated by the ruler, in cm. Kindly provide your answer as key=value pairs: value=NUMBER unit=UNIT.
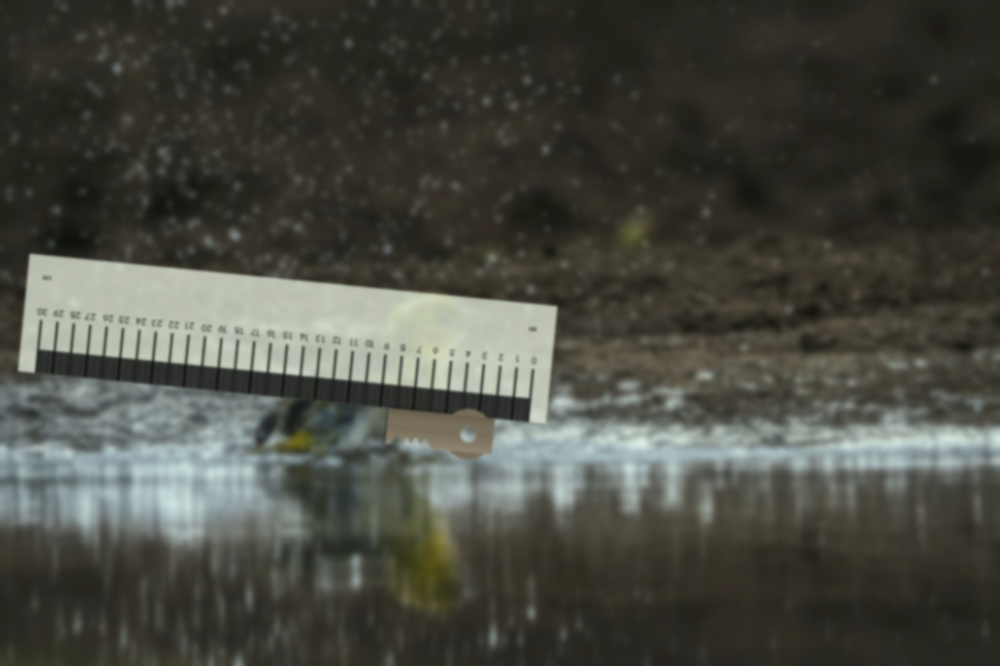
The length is value=6.5 unit=cm
